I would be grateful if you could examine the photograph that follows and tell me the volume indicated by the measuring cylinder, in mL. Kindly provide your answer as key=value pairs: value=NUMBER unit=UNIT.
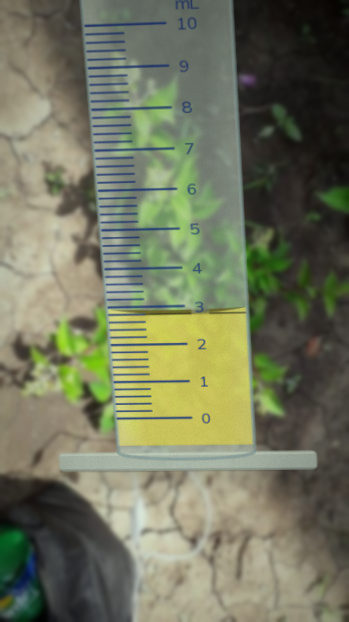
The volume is value=2.8 unit=mL
